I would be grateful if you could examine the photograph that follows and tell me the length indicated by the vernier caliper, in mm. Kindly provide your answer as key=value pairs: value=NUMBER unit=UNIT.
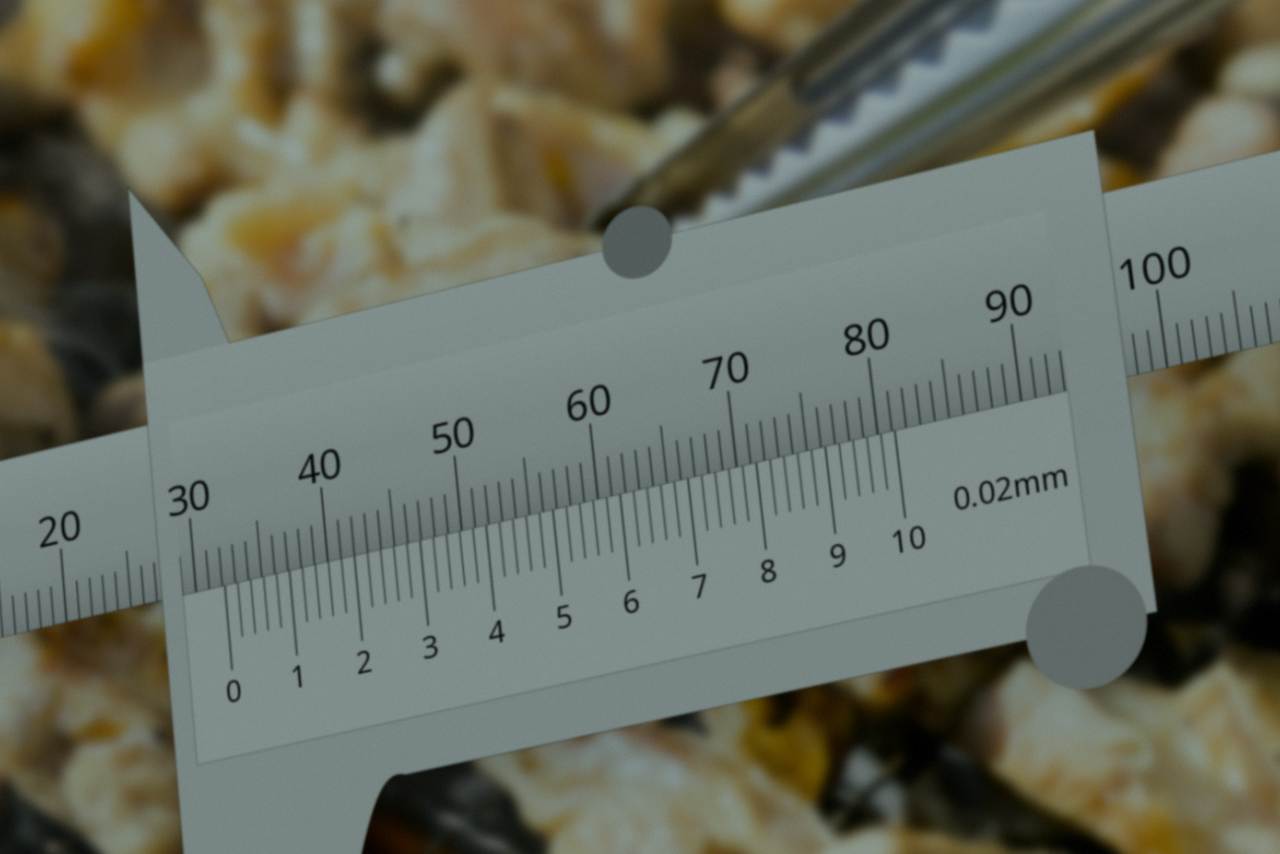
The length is value=32.2 unit=mm
